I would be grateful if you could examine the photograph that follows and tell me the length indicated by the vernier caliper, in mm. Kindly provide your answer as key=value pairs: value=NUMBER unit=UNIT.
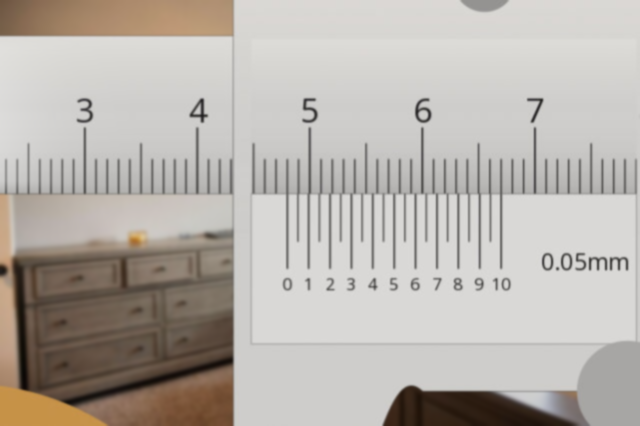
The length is value=48.0 unit=mm
